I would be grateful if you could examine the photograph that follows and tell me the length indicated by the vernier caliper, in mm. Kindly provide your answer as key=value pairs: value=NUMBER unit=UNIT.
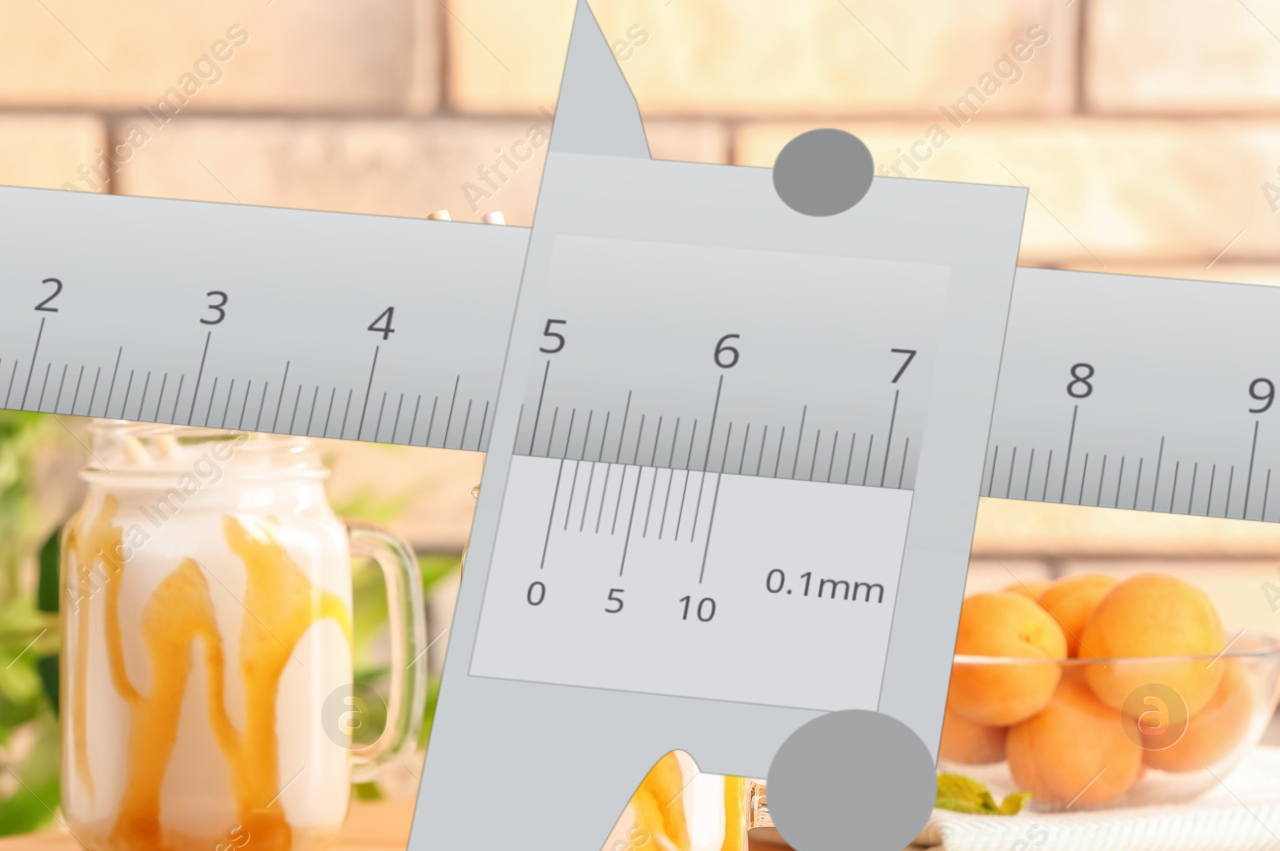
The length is value=51.9 unit=mm
